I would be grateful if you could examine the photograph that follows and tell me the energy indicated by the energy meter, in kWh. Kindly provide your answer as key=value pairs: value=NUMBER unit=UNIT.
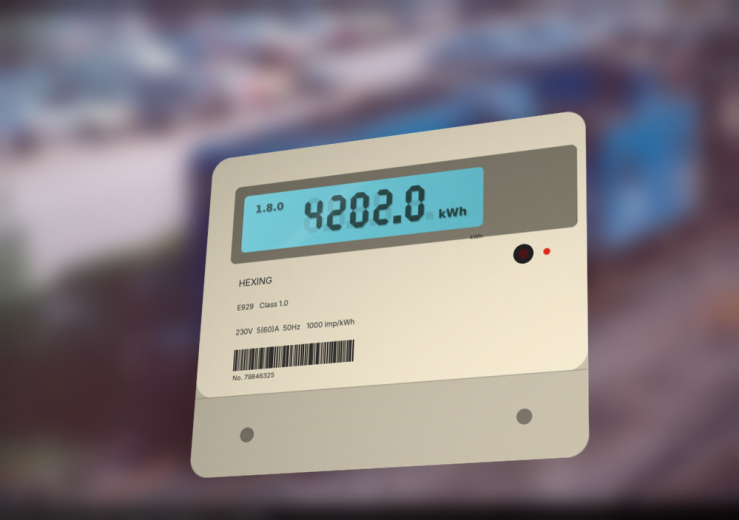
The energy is value=4202.0 unit=kWh
